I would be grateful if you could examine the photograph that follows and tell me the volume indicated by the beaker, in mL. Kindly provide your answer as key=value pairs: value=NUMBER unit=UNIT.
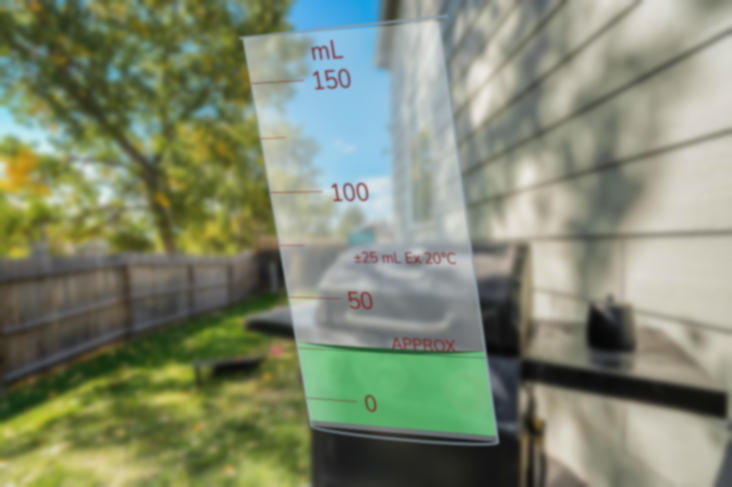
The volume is value=25 unit=mL
